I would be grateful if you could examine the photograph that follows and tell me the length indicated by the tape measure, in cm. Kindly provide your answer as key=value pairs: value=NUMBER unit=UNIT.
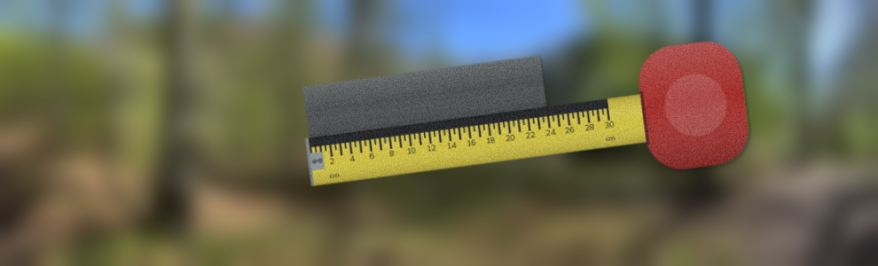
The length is value=24 unit=cm
